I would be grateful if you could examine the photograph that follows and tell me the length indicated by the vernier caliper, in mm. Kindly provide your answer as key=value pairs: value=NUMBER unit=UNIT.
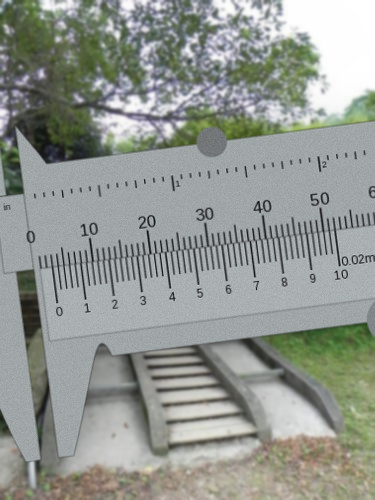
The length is value=3.0 unit=mm
